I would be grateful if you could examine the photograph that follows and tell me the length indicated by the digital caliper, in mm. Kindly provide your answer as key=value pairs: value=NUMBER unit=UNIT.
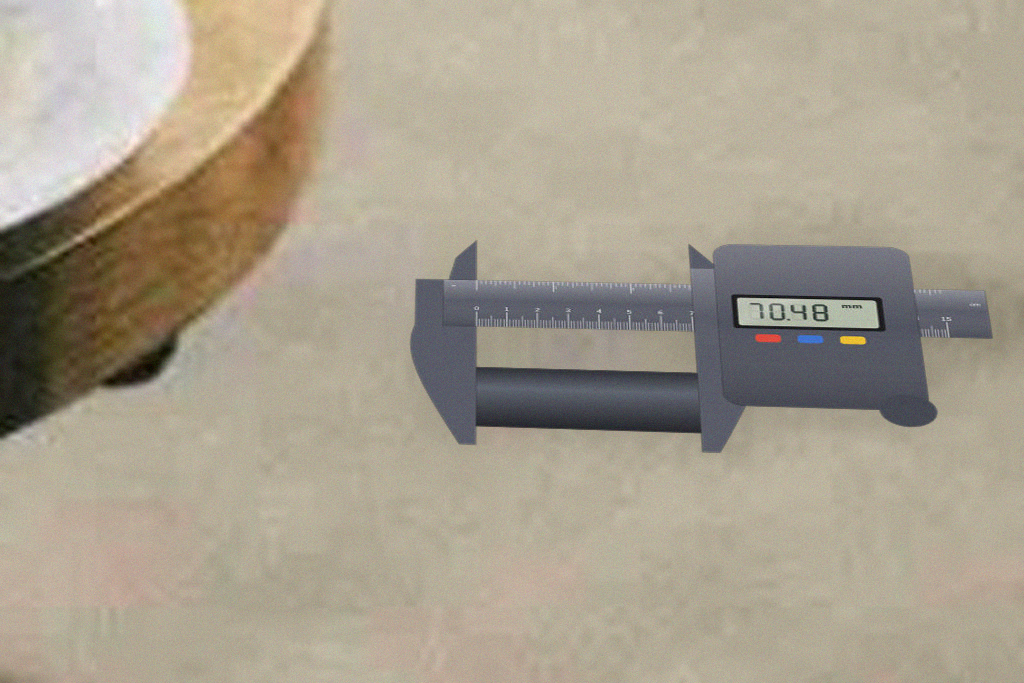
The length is value=70.48 unit=mm
